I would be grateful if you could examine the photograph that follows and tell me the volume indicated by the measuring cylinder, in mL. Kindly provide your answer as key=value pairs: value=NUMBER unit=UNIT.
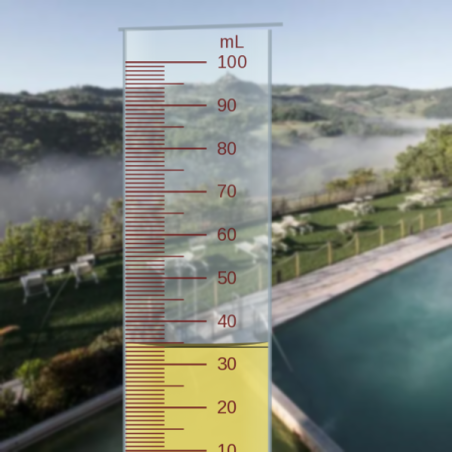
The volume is value=34 unit=mL
